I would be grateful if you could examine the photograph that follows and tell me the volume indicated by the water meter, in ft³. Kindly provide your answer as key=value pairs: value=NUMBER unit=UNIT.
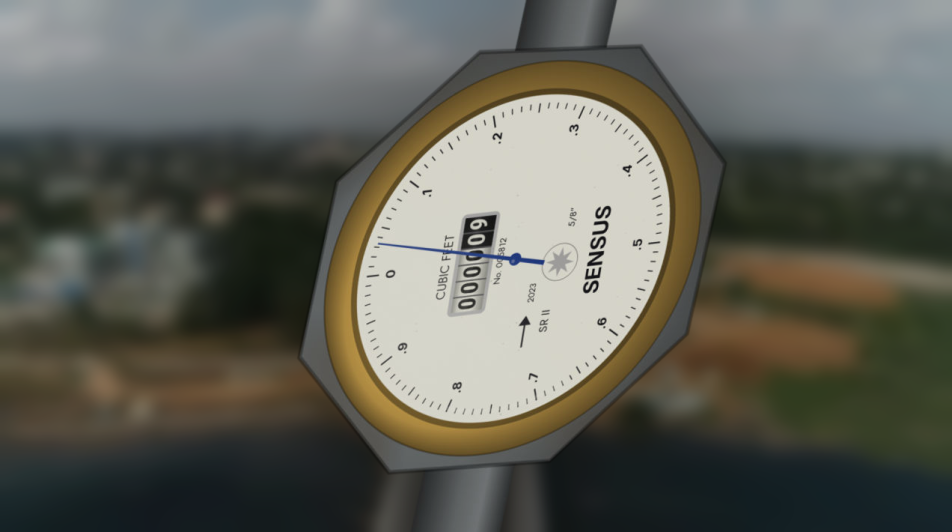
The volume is value=9.03 unit=ft³
